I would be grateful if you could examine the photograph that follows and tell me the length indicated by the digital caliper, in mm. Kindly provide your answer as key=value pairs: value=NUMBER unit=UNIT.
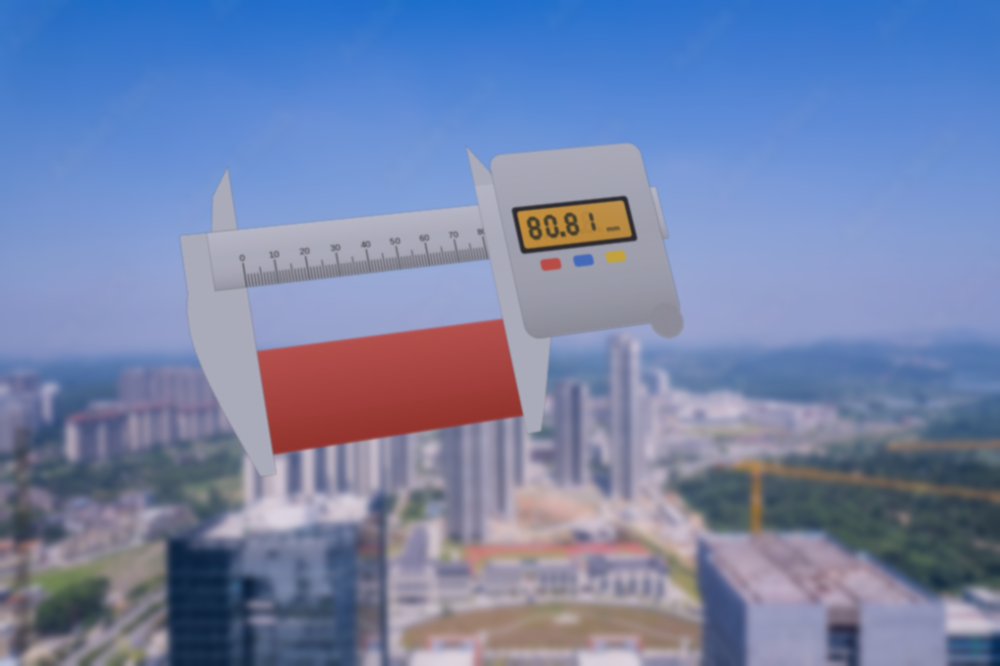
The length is value=80.81 unit=mm
